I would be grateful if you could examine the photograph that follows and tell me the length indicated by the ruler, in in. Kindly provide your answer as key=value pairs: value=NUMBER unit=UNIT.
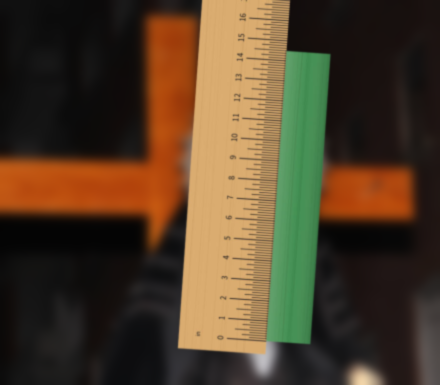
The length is value=14.5 unit=in
